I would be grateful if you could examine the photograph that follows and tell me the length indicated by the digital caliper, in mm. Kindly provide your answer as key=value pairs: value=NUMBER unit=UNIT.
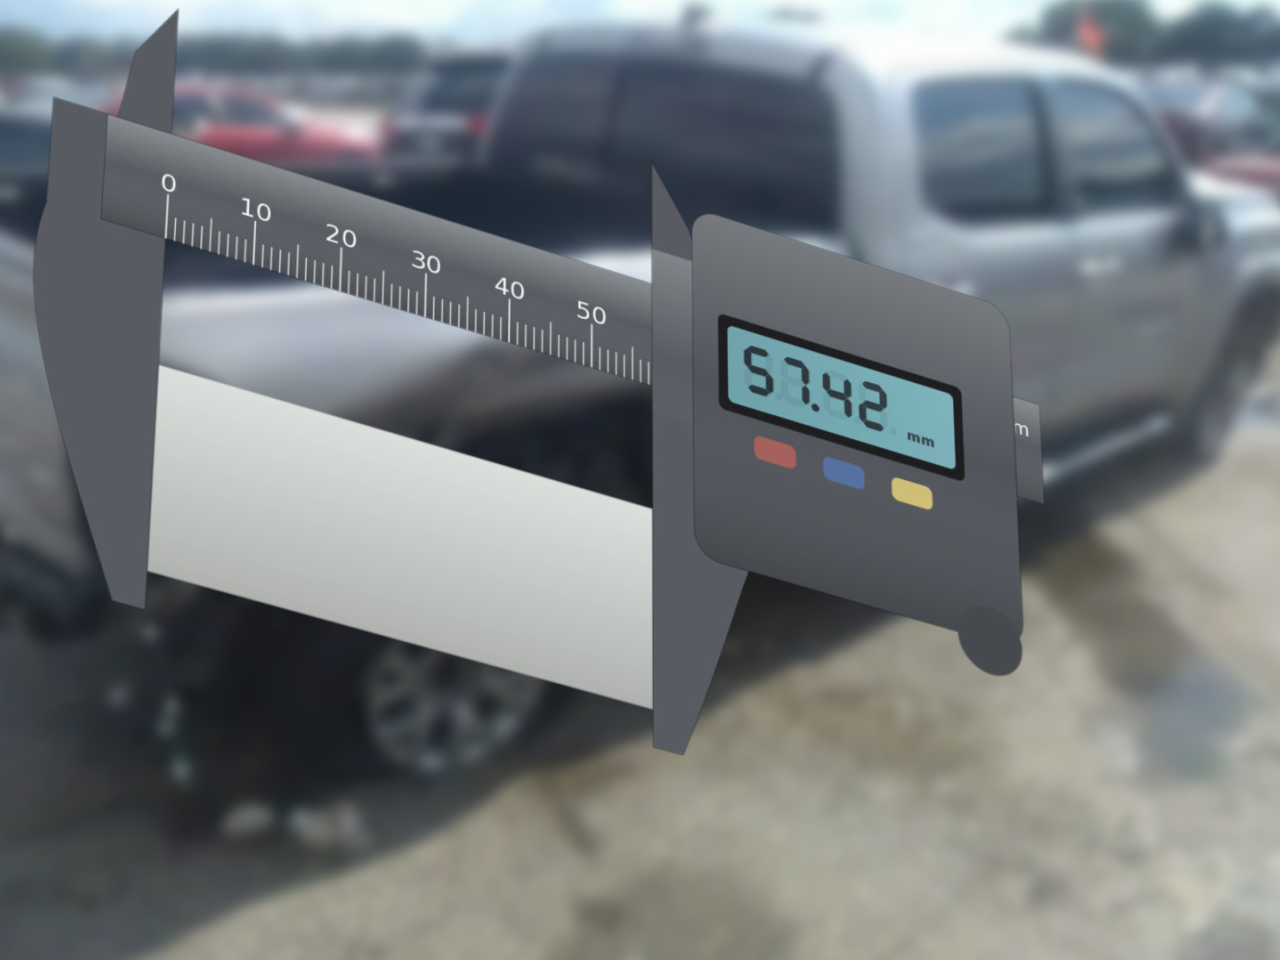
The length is value=57.42 unit=mm
